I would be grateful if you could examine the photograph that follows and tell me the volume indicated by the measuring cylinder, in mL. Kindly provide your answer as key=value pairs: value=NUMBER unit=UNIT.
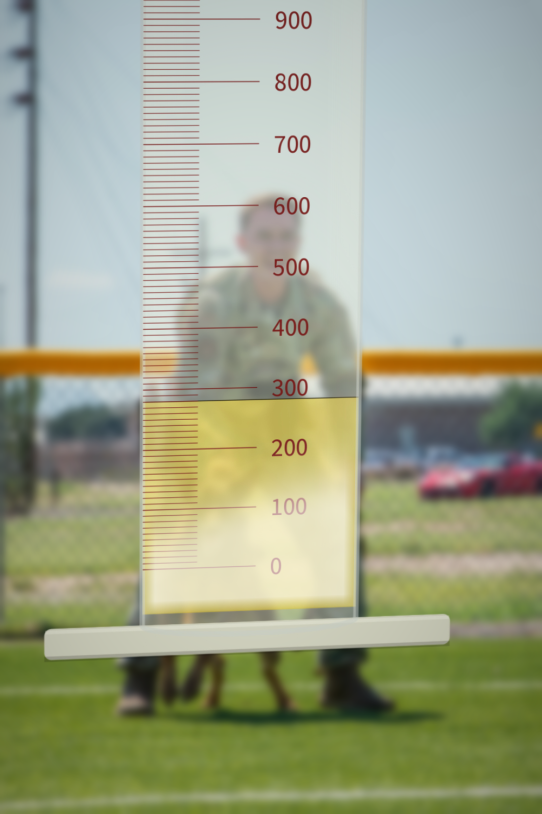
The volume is value=280 unit=mL
